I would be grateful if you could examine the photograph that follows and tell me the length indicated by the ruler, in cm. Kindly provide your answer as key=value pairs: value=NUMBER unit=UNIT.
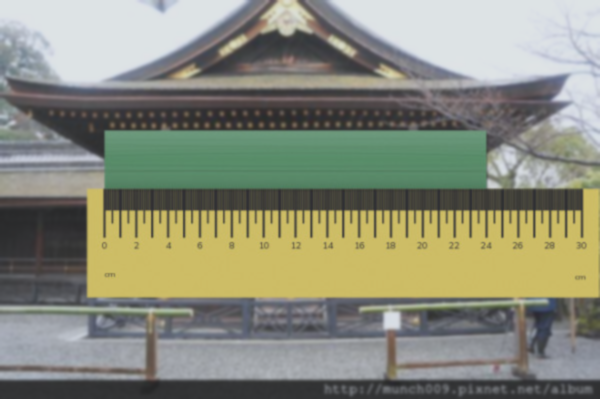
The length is value=24 unit=cm
